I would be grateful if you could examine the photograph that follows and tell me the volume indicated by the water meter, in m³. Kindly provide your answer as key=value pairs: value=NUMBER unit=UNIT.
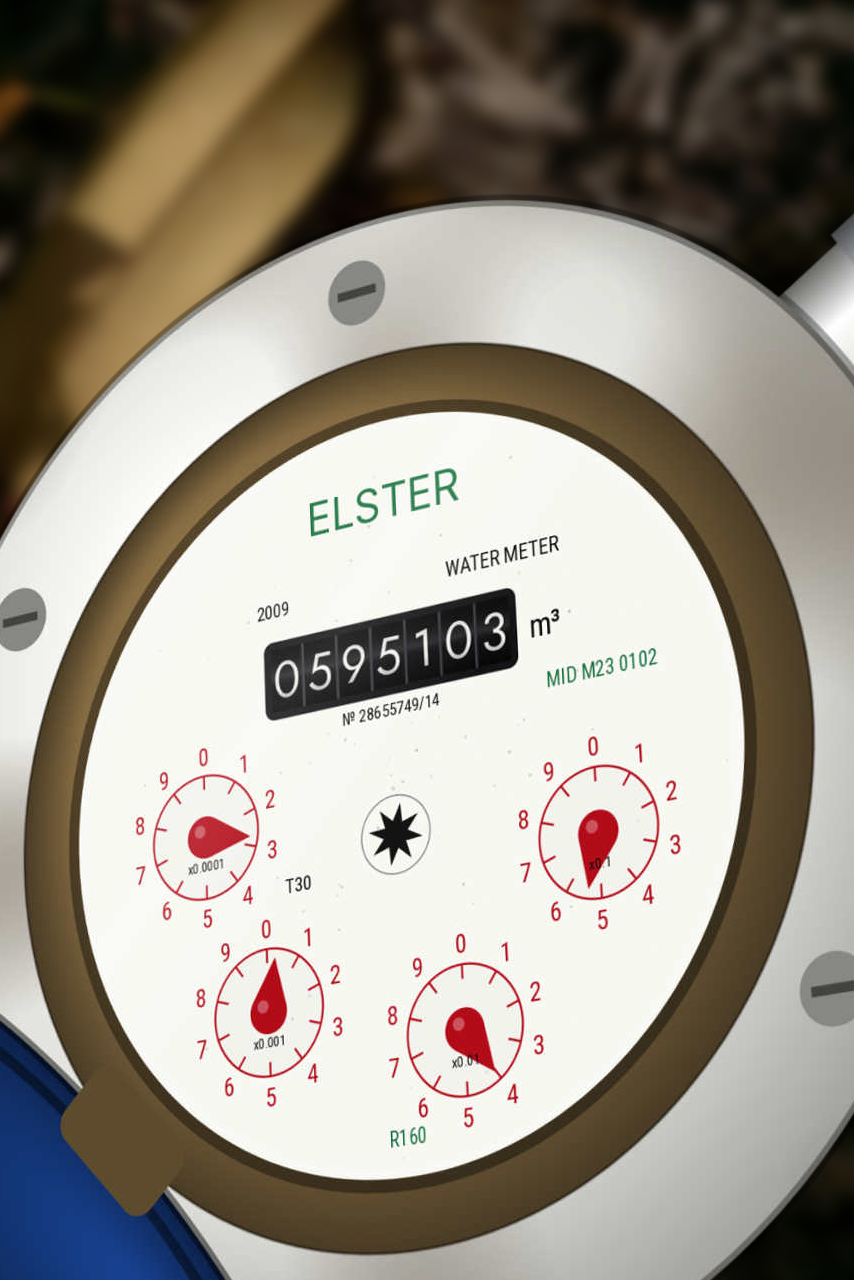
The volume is value=595103.5402 unit=m³
